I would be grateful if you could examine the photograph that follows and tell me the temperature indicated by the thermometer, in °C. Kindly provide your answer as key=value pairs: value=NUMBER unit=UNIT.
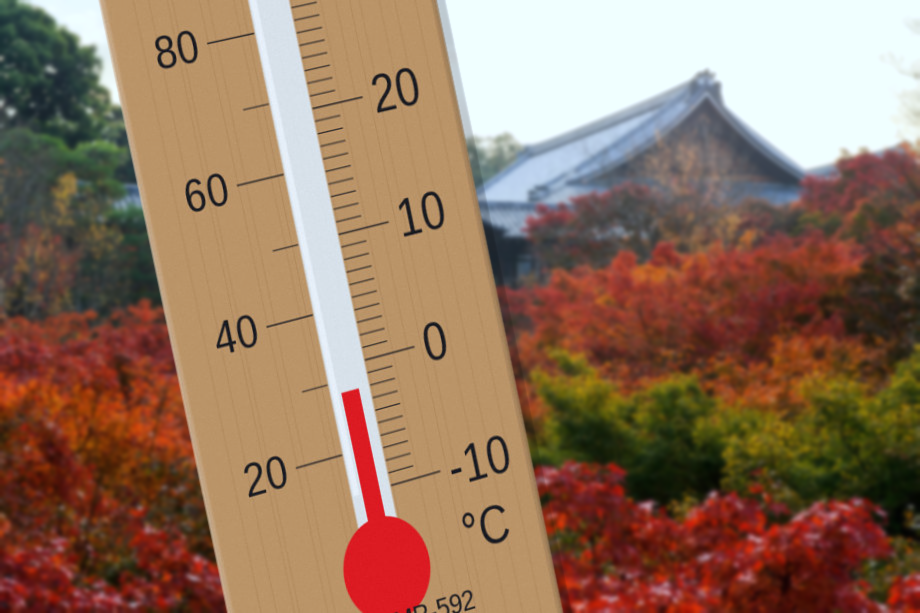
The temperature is value=-2 unit=°C
